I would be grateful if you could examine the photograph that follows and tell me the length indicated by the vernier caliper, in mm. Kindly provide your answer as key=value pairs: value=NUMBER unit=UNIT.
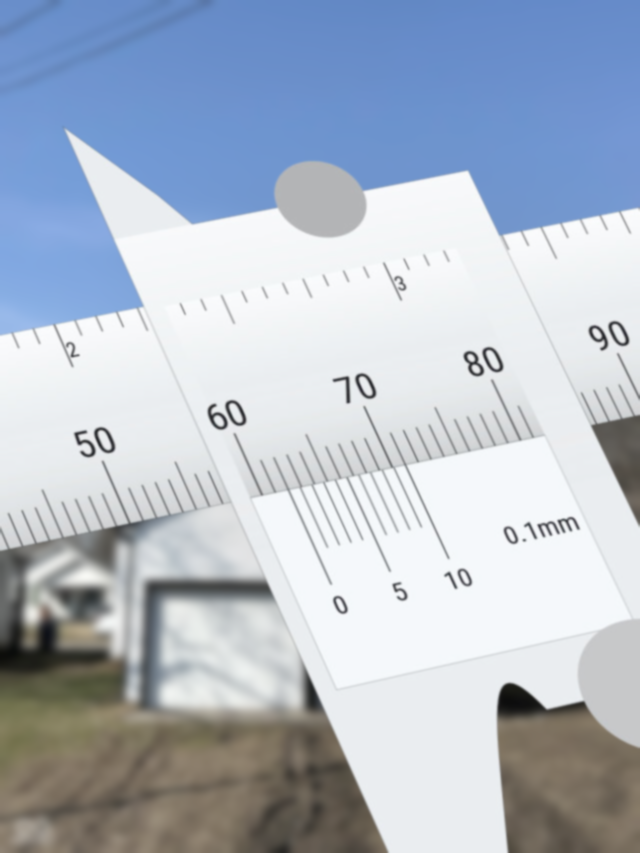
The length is value=62.0 unit=mm
